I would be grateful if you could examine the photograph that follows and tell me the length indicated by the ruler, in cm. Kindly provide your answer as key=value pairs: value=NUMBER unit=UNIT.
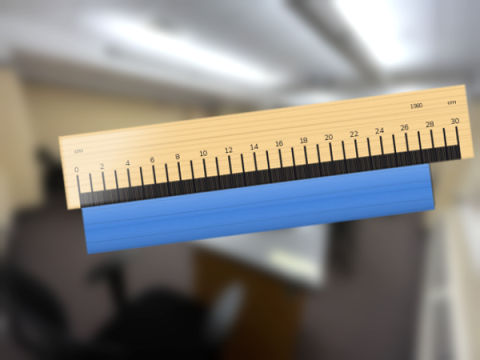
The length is value=27.5 unit=cm
